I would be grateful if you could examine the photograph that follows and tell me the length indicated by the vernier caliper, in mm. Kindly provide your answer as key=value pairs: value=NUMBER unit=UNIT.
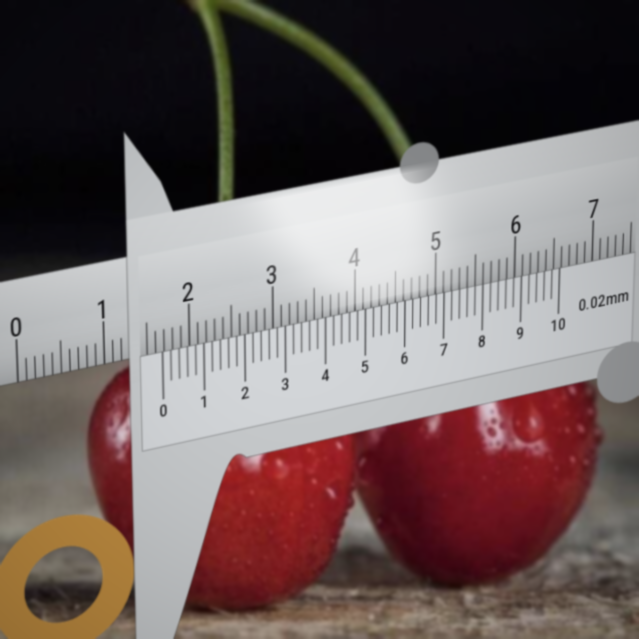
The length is value=16.8 unit=mm
